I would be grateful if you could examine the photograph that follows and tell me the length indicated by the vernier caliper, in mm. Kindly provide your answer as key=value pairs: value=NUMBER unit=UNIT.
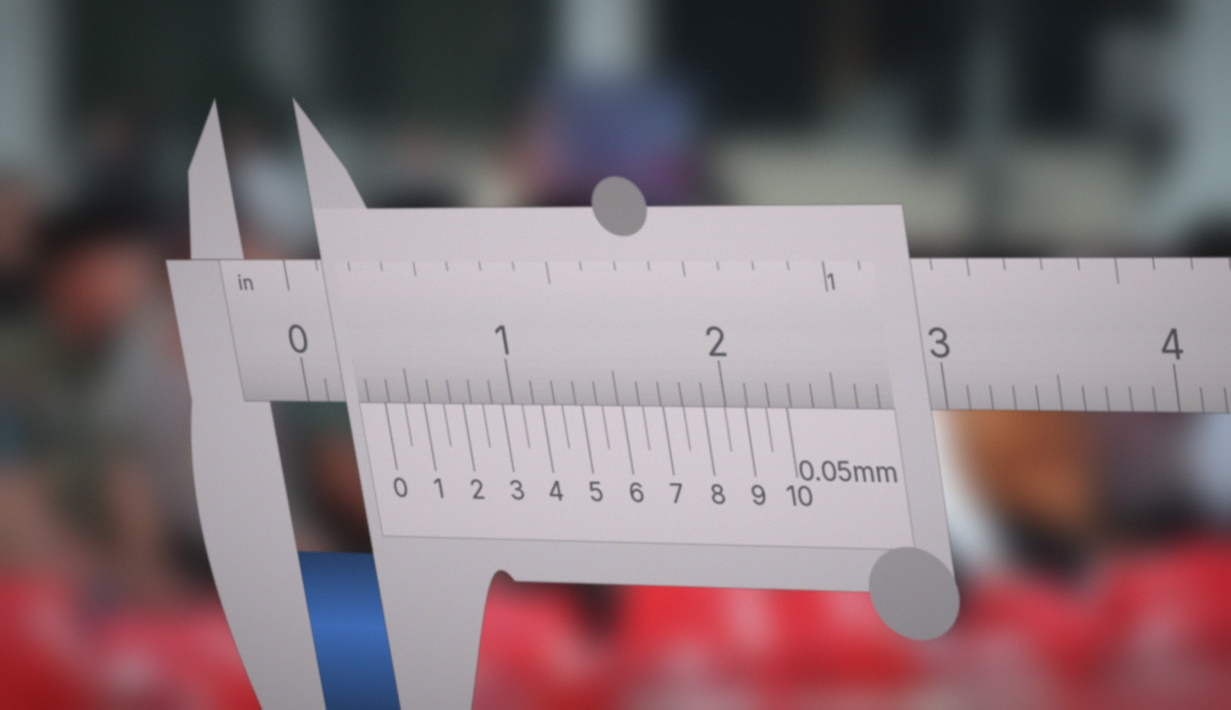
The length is value=3.8 unit=mm
